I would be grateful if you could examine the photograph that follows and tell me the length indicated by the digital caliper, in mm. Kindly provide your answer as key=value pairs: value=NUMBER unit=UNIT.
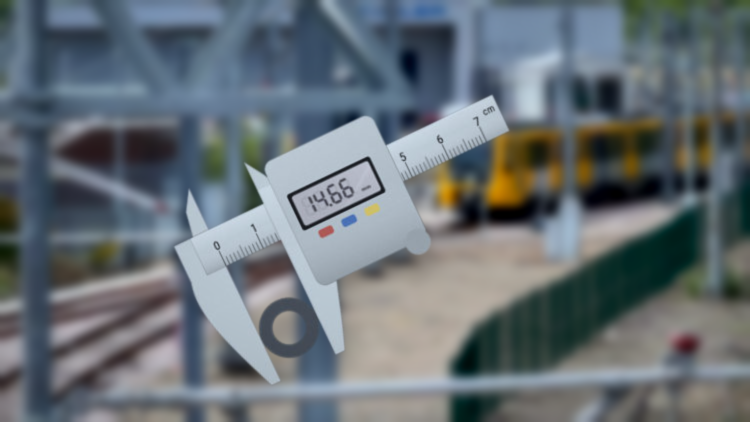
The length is value=14.66 unit=mm
